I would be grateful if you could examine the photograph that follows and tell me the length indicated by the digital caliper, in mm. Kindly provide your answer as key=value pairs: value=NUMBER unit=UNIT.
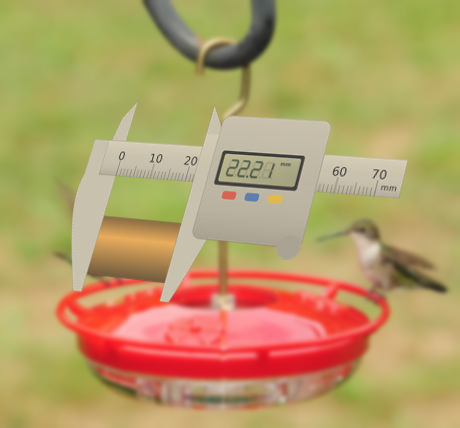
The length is value=22.21 unit=mm
